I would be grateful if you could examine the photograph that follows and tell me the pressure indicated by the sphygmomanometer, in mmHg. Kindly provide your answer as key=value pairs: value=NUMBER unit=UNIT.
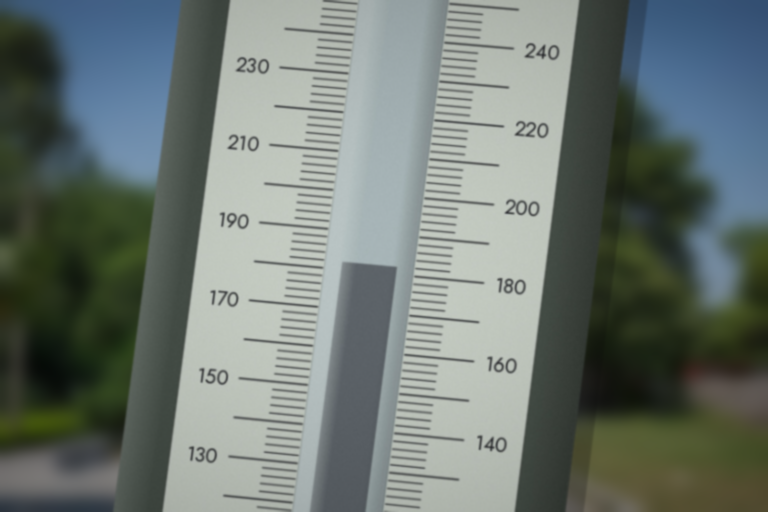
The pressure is value=182 unit=mmHg
